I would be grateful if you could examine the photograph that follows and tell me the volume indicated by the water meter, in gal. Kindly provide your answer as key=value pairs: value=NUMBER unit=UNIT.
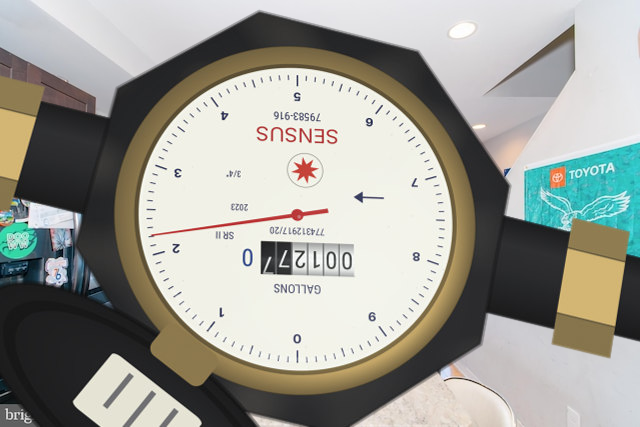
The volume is value=12772.2 unit=gal
